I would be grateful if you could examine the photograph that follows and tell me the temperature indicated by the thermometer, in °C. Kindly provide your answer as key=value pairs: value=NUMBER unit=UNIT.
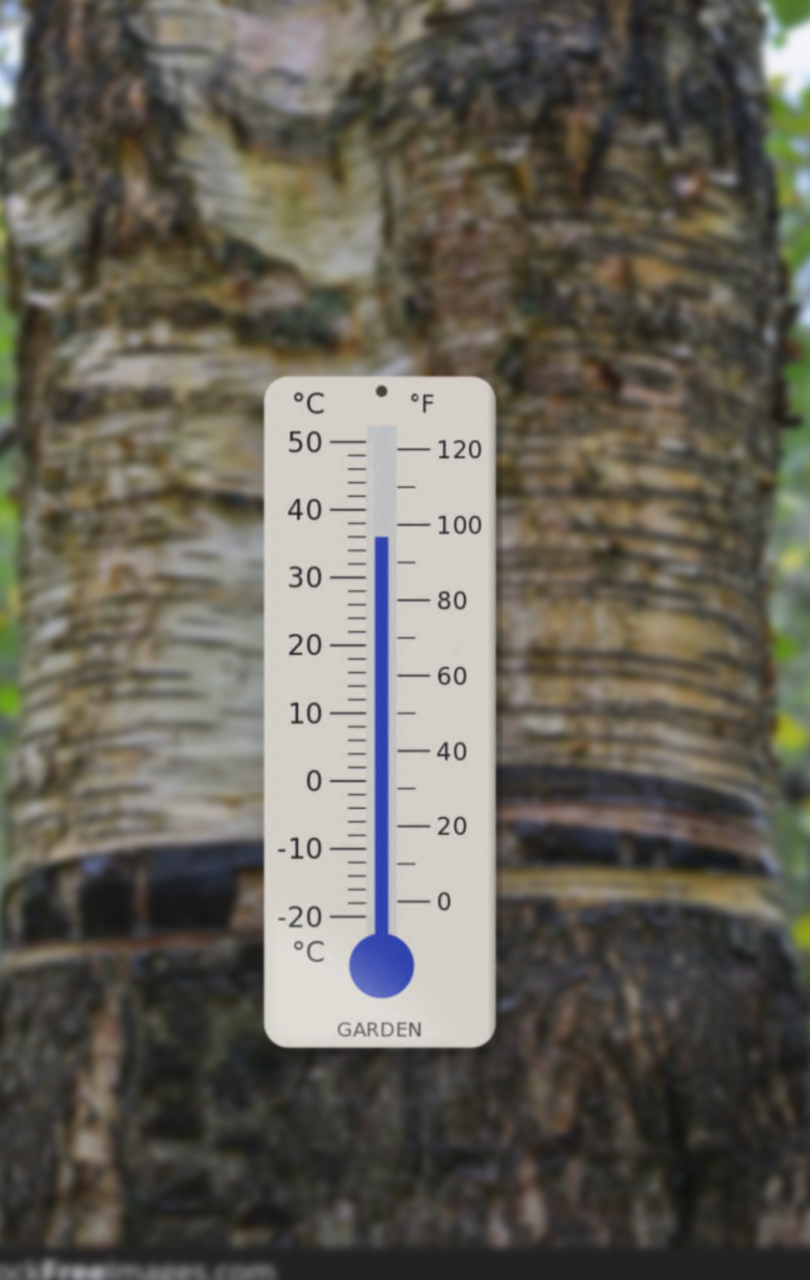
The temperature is value=36 unit=°C
